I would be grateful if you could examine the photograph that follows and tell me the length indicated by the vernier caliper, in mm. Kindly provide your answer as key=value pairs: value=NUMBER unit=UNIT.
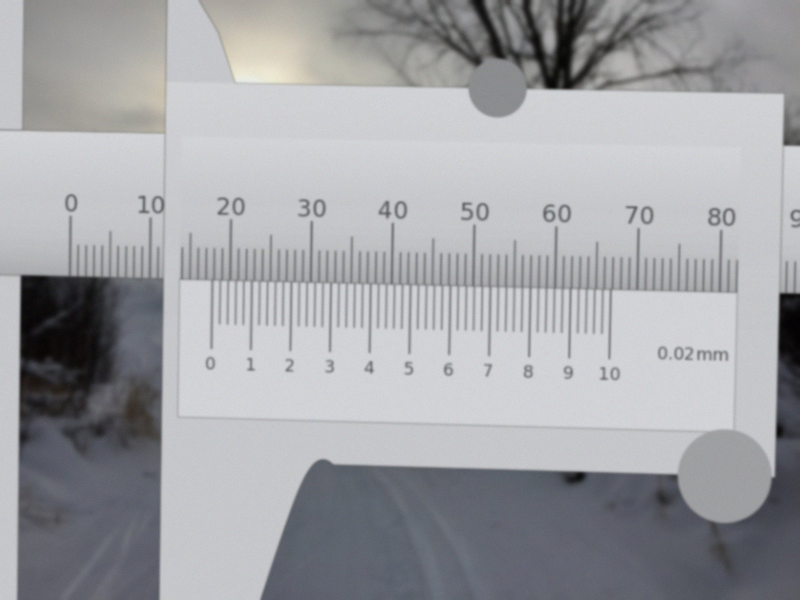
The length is value=17.8 unit=mm
